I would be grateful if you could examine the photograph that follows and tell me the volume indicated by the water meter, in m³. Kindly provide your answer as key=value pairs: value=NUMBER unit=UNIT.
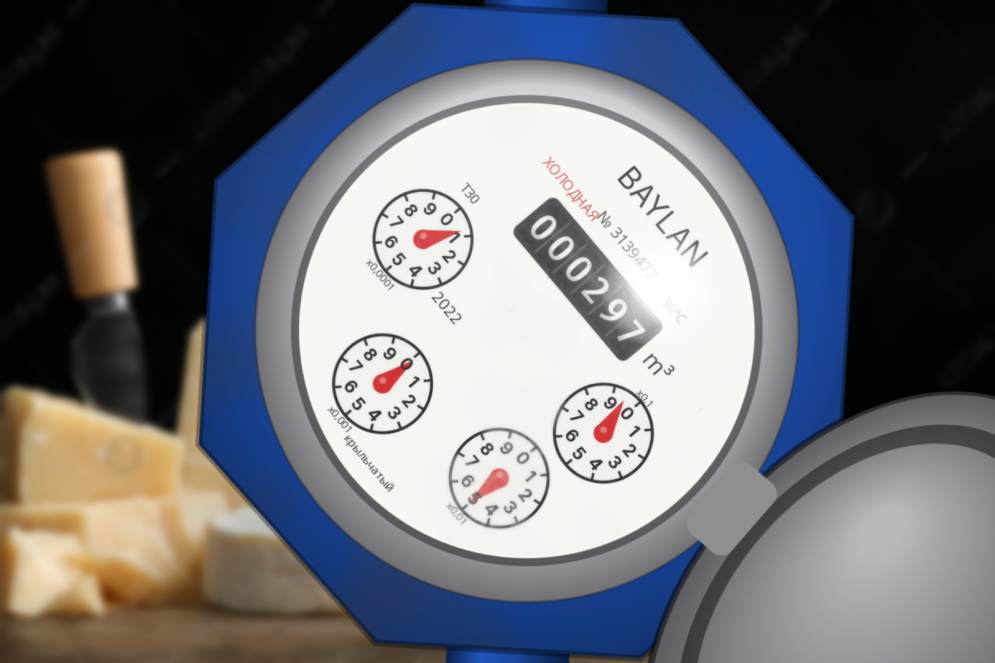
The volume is value=296.9500 unit=m³
